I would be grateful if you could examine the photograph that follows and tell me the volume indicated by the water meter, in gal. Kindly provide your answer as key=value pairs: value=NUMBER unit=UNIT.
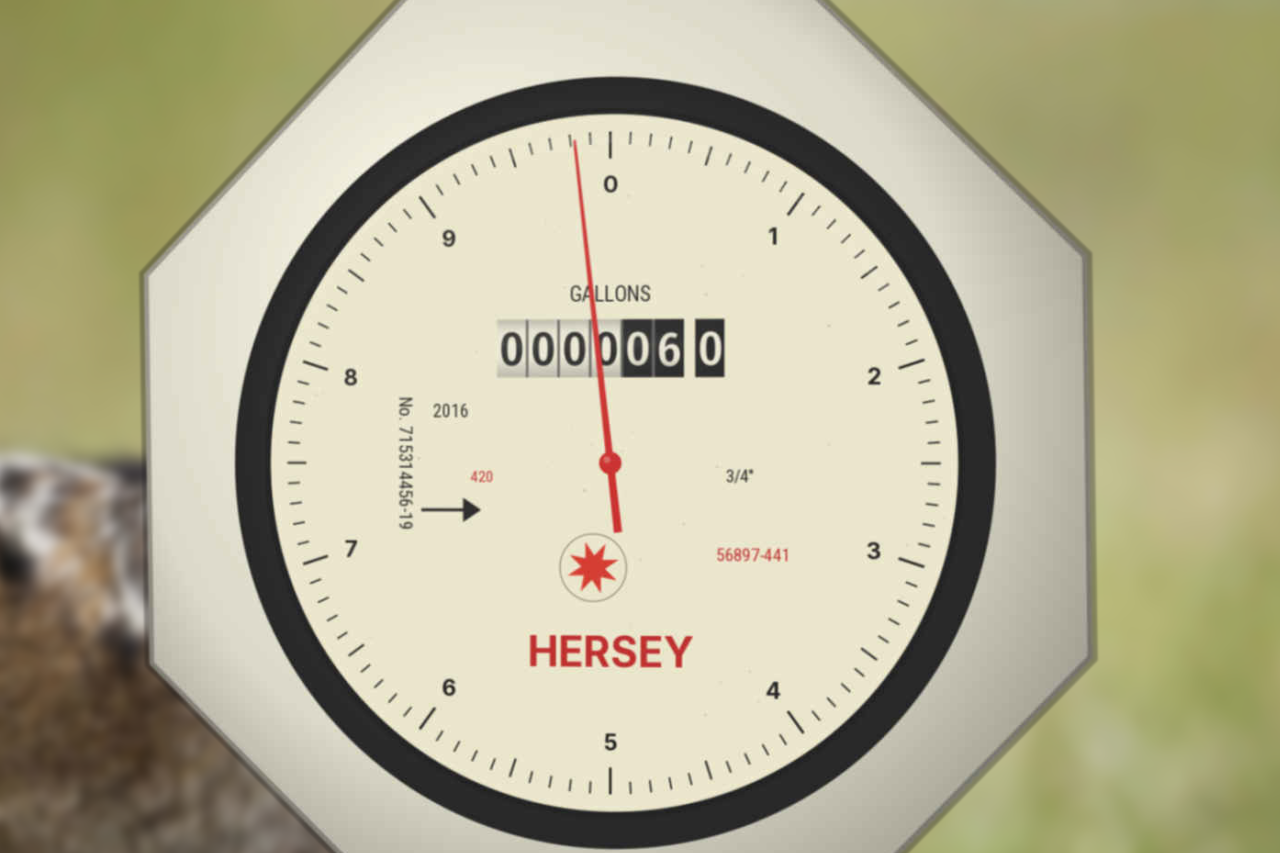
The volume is value=59.8 unit=gal
